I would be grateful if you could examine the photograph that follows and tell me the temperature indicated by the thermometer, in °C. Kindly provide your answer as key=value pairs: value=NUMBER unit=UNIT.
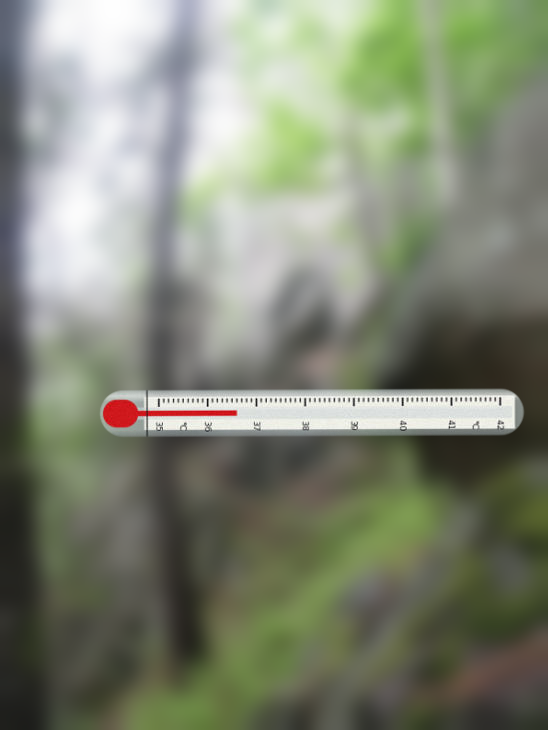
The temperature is value=36.6 unit=°C
